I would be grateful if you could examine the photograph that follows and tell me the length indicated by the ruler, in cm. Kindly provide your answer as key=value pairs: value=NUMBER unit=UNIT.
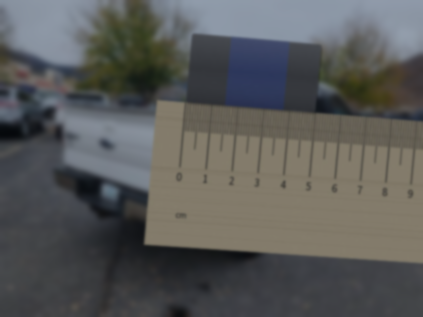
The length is value=5 unit=cm
